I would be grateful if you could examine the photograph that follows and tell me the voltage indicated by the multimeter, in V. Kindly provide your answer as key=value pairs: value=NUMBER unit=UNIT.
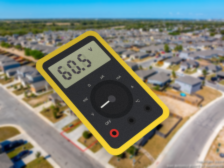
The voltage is value=60.5 unit=V
